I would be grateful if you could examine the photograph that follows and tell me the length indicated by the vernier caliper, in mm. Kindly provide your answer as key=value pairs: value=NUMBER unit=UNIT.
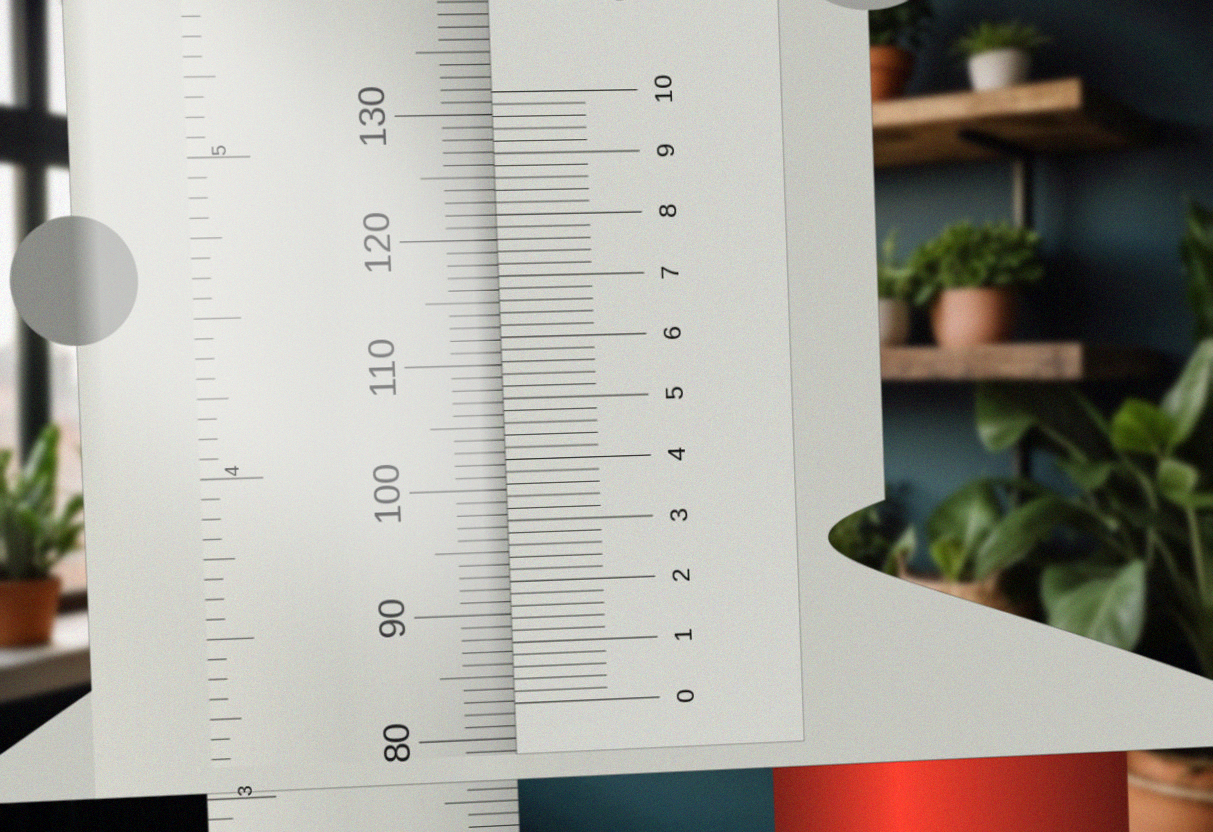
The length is value=82.8 unit=mm
